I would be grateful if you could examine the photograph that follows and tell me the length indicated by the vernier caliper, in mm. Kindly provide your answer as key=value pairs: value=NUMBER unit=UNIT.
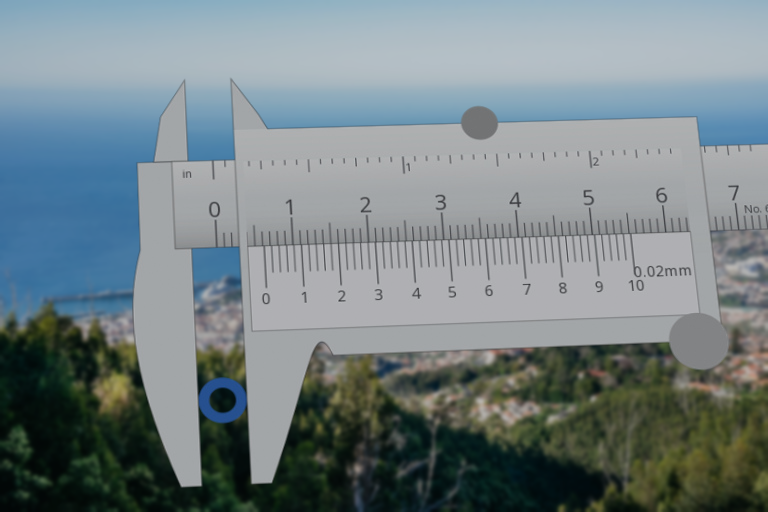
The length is value=6.2 unit=mm
